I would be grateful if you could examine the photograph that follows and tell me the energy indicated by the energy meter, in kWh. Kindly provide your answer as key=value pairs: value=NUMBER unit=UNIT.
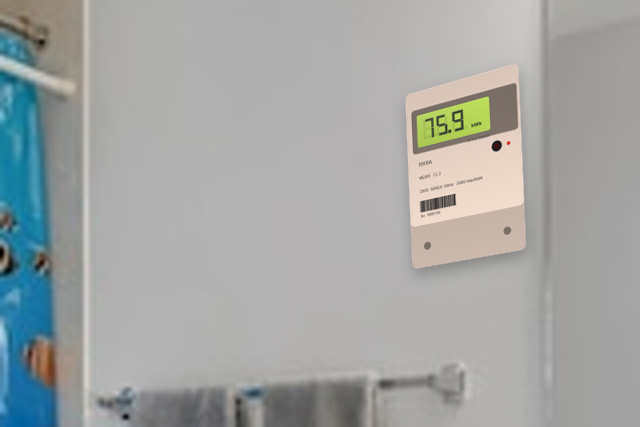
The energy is value=75.9 unit=kWh
